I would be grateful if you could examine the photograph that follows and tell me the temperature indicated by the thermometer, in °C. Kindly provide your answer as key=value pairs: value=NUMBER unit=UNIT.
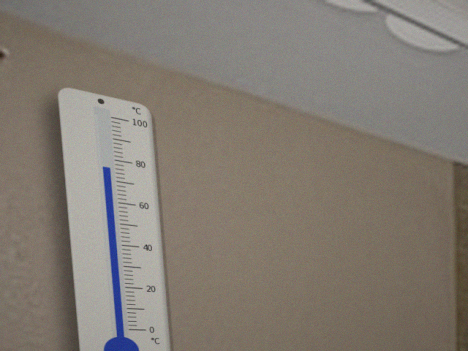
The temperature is value=76 unit=°C
